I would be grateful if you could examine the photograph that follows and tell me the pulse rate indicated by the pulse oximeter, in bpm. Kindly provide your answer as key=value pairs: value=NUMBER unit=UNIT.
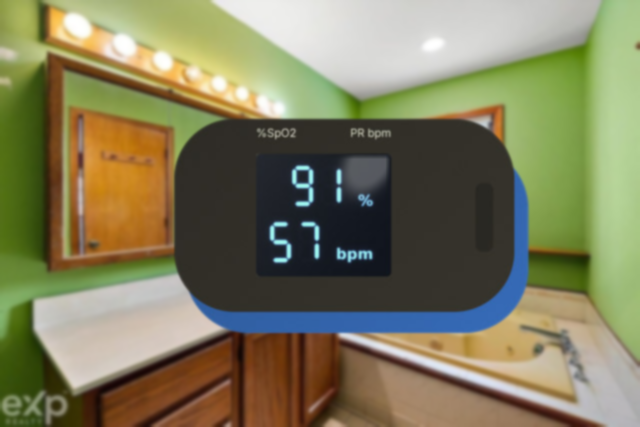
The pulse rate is value=57 unit=bpm
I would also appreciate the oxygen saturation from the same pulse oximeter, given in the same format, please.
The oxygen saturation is value=91 unit=%
